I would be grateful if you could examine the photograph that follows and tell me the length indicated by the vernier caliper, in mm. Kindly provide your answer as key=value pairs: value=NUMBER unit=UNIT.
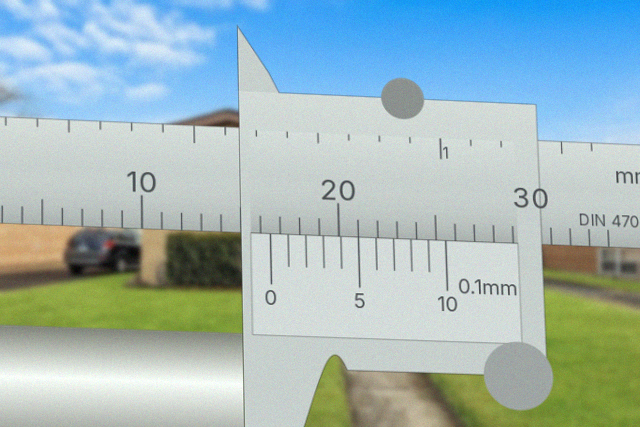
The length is value=16.5 unit=mm
